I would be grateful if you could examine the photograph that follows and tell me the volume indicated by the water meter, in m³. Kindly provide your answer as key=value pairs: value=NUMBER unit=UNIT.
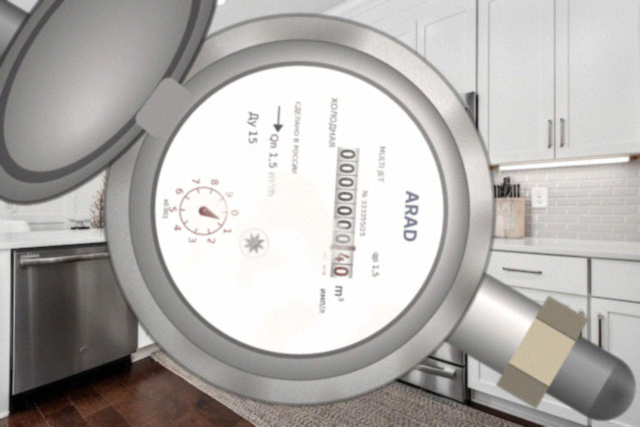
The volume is value=0.400 unit=m³
